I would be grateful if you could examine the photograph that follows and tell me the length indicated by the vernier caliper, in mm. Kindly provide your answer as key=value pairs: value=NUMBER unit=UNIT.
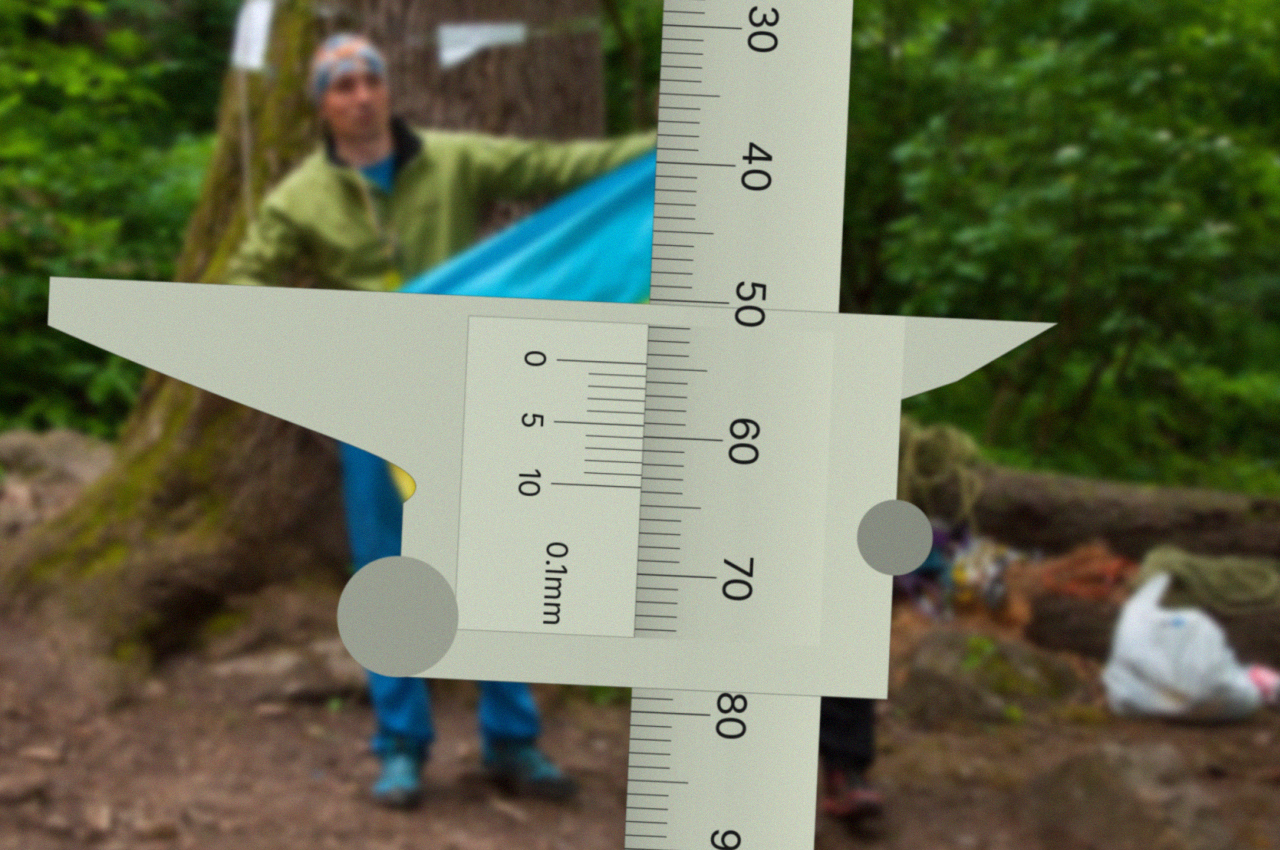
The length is value=54.7 unit=mm
